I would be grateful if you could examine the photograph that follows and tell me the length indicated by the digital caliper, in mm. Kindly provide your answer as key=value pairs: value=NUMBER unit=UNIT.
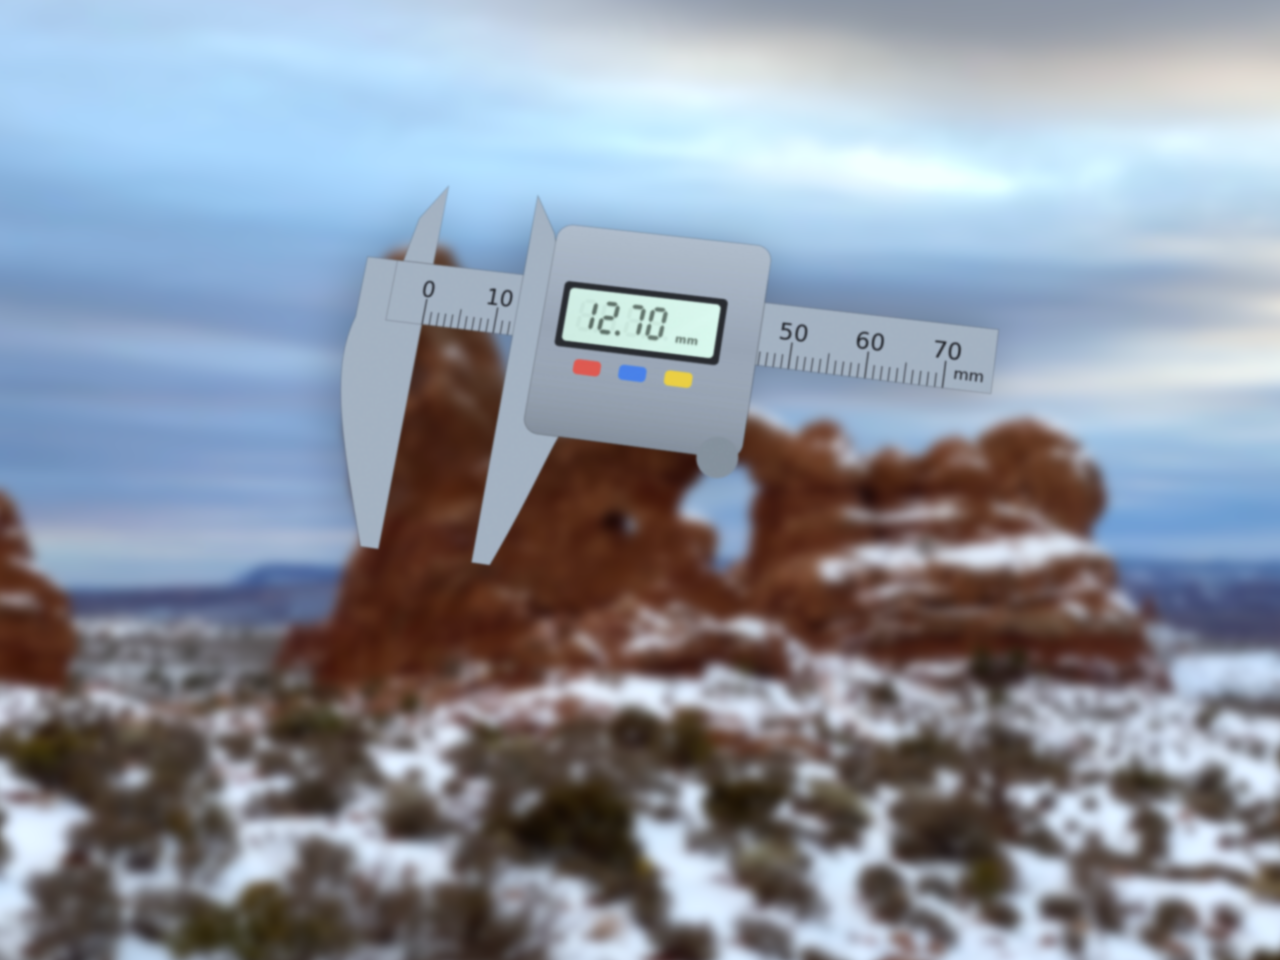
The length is value=12.70 unit=mm
